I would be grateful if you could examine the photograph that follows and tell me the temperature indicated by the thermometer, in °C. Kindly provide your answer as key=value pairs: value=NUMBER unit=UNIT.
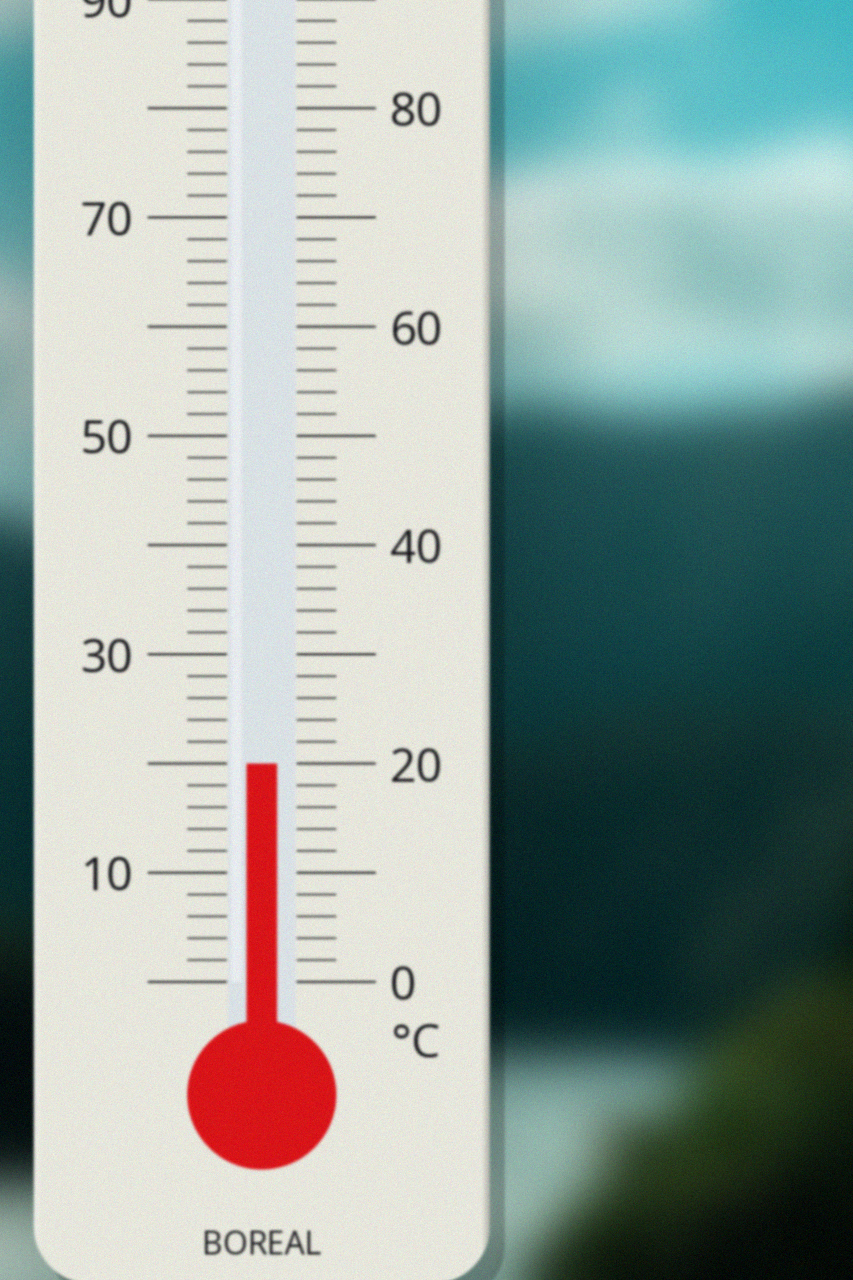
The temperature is value=20 unit=°C
